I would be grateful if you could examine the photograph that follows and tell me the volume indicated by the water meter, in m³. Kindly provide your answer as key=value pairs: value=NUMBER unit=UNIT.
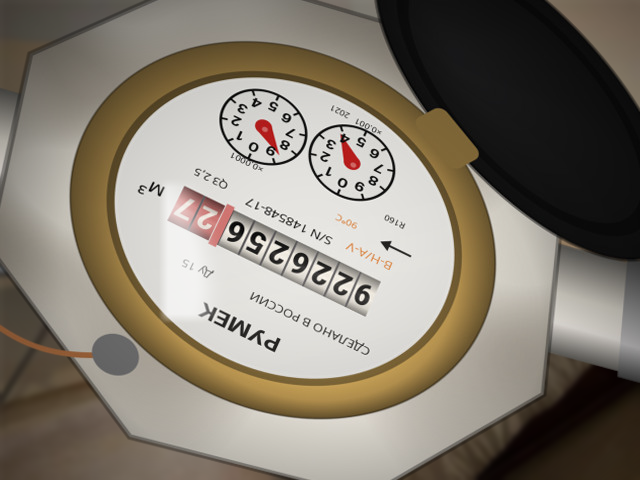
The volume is value=9226256.2738 unit=m³
